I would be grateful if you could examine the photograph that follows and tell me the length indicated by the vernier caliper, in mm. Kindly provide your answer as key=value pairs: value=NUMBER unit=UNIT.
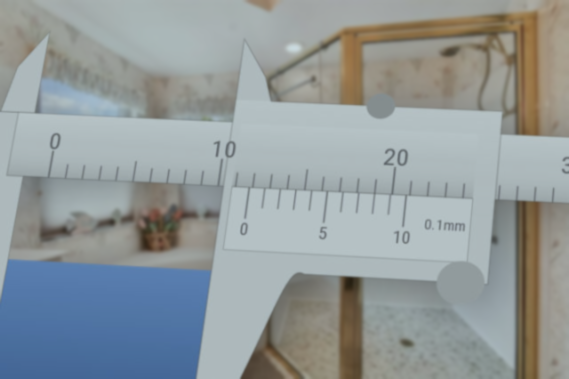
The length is value=11.8 unit=mm
